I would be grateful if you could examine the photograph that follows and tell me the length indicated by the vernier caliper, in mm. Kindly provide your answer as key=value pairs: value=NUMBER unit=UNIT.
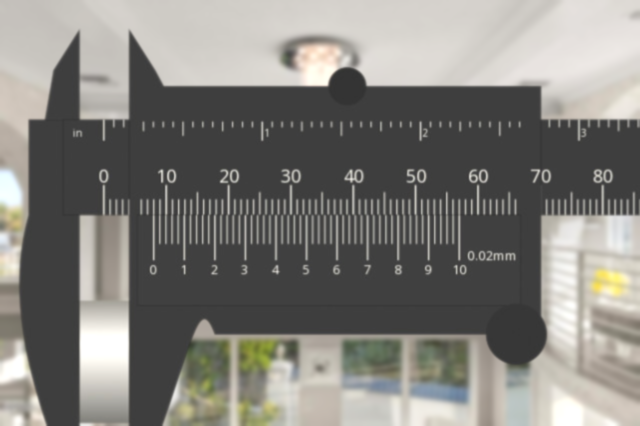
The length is value=8.0 unit=mm
